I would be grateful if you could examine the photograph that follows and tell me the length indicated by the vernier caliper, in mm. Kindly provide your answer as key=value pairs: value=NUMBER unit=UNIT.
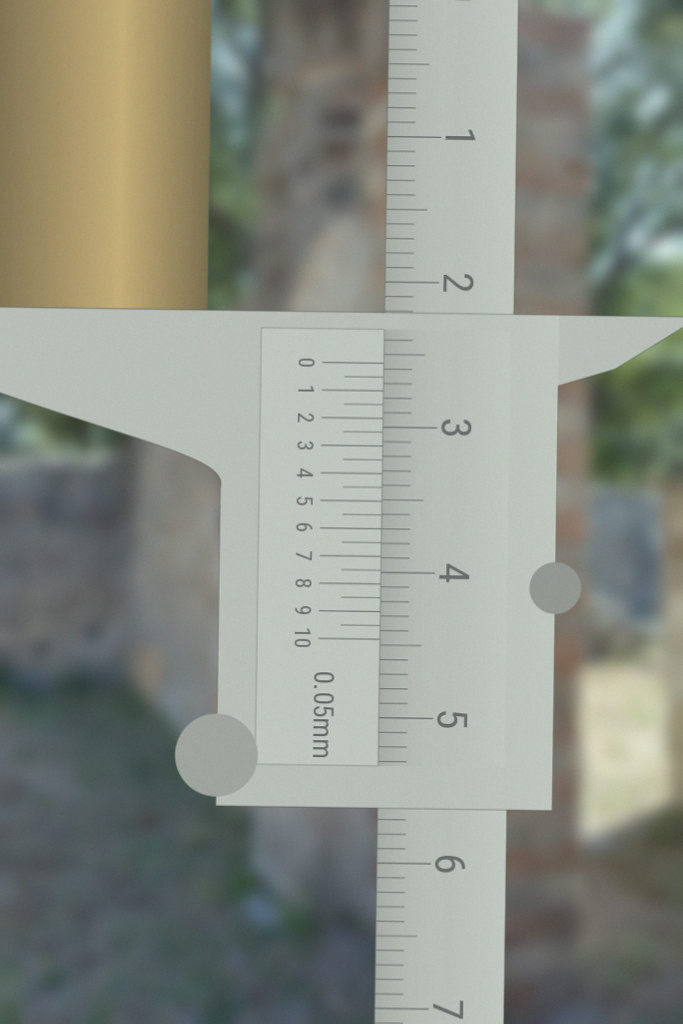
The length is value=25.6 unit=mm
